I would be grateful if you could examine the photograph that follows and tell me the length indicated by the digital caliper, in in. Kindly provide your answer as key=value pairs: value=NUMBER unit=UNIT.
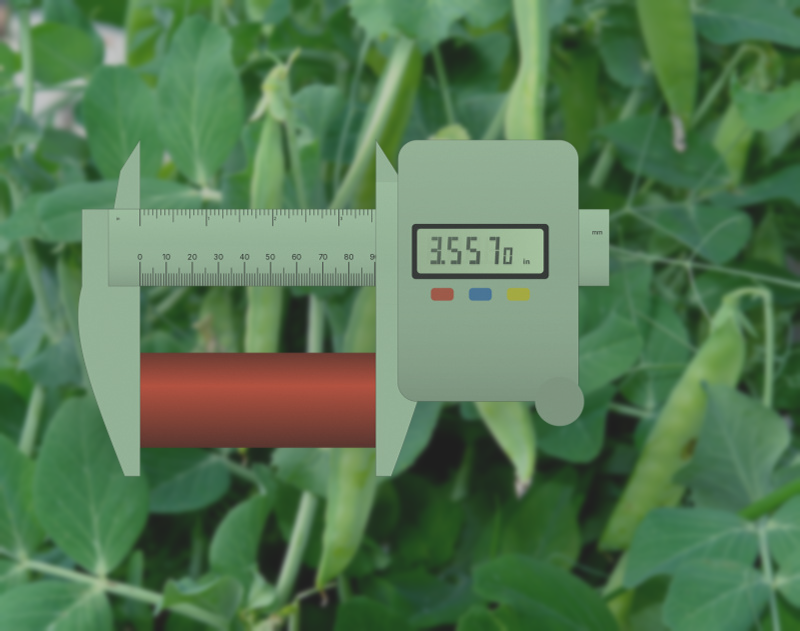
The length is value=3.5570 unit=in
